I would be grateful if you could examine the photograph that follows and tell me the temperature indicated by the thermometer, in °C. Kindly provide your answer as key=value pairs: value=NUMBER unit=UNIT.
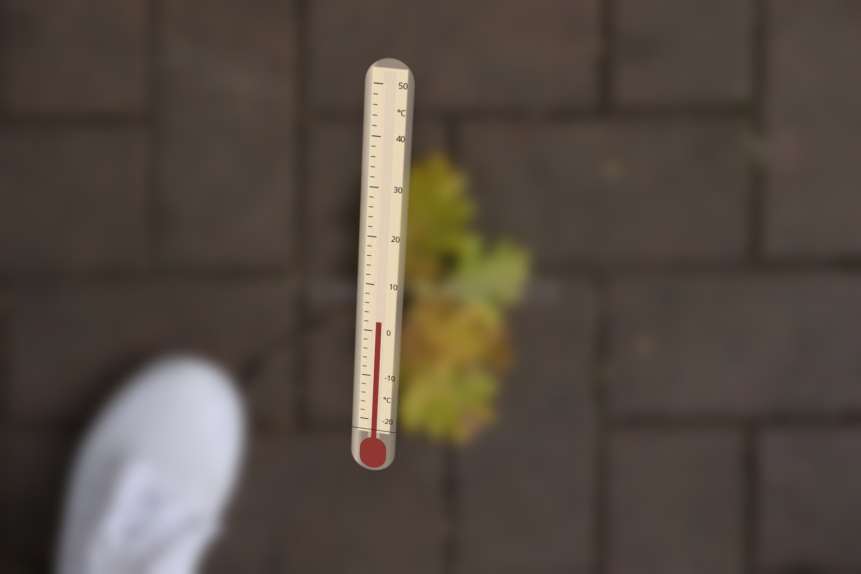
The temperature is value=2 unit=°C
